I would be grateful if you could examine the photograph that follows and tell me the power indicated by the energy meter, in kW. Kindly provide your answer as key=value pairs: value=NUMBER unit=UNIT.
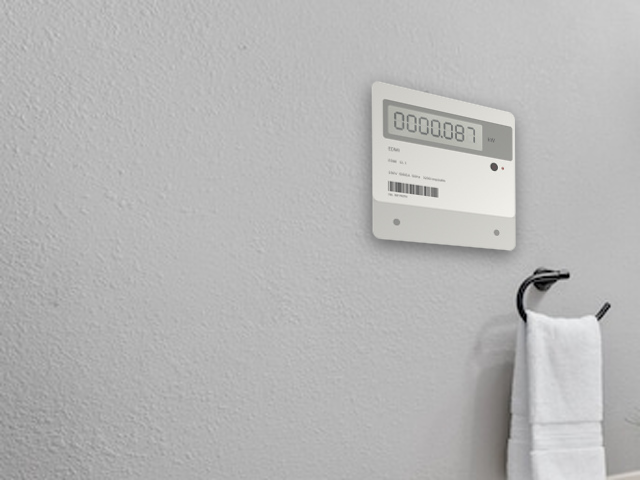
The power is value=0.087 unit=kW
